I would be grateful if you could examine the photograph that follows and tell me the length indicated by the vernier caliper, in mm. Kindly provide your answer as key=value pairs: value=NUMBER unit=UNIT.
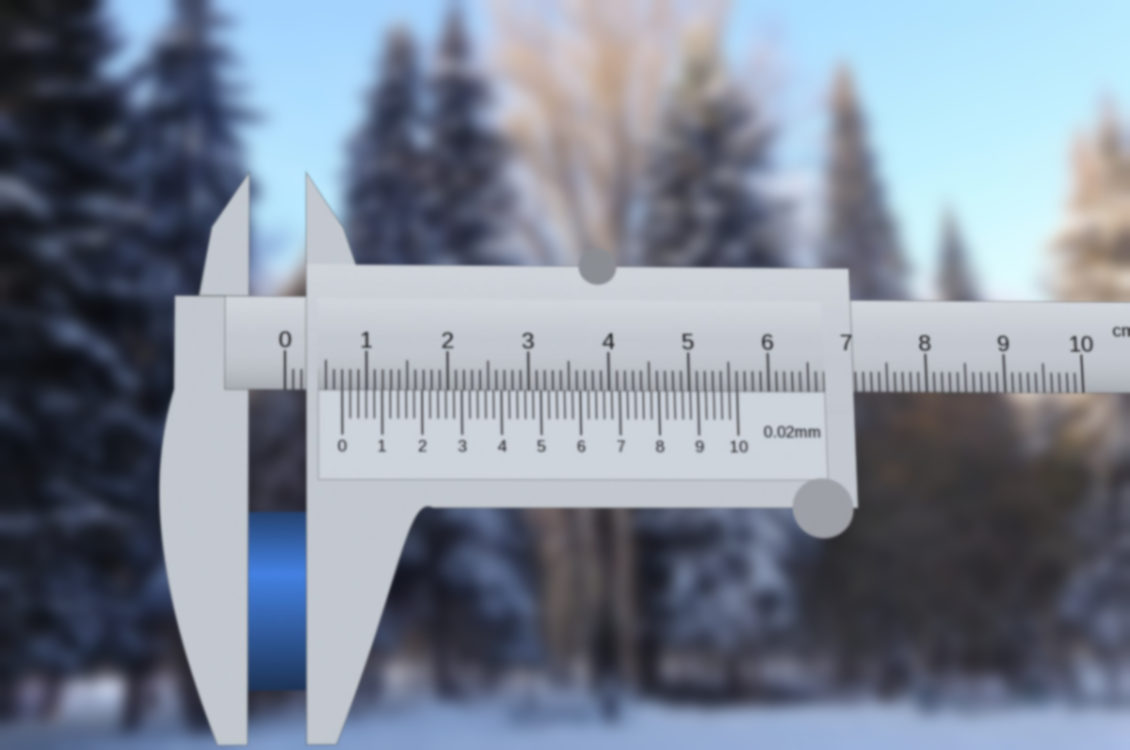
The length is value=7.0 unit=mm
